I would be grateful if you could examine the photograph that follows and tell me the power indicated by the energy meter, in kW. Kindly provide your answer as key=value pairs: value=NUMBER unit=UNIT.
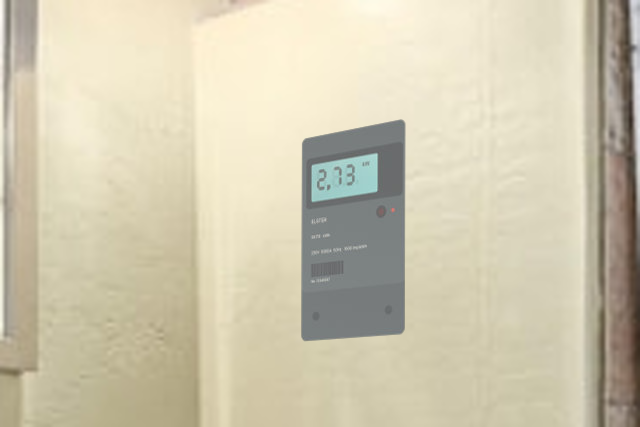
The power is value=2.73 unit=kW
